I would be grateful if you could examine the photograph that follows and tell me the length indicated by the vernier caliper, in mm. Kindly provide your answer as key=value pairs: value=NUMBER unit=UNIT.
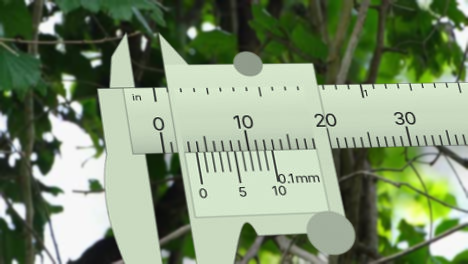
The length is value=3.8 unit=mm
